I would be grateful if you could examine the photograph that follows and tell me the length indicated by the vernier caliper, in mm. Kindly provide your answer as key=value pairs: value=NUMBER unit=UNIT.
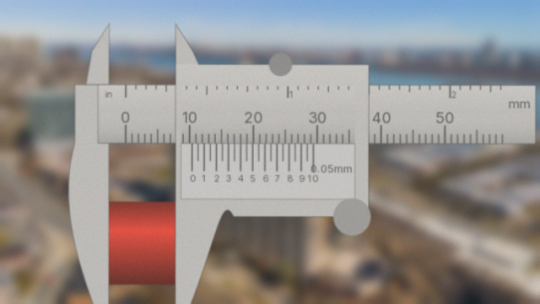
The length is value=10.4 unit=mm
